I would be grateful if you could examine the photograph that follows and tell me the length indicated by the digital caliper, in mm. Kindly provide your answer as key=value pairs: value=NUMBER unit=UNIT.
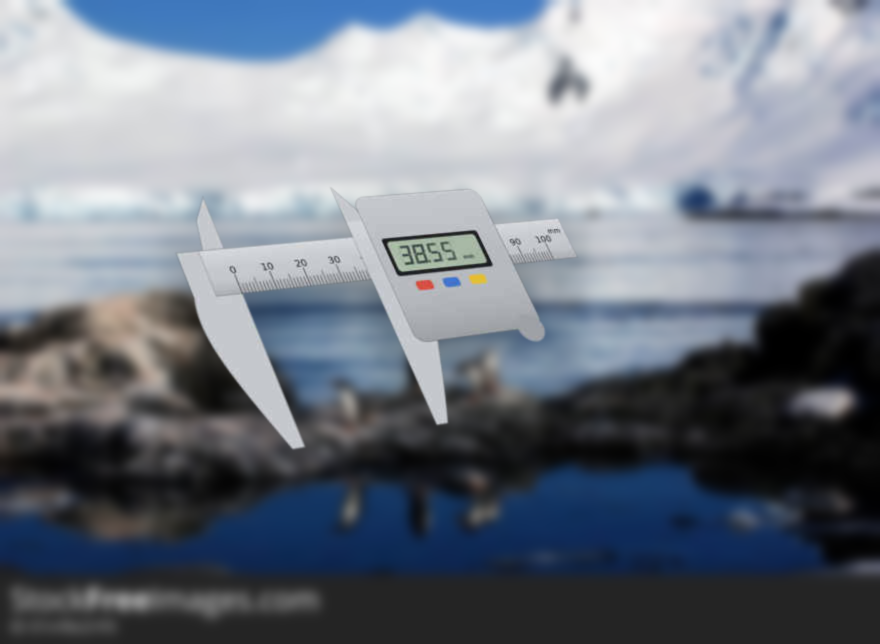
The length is value=38.55 unit=mm
